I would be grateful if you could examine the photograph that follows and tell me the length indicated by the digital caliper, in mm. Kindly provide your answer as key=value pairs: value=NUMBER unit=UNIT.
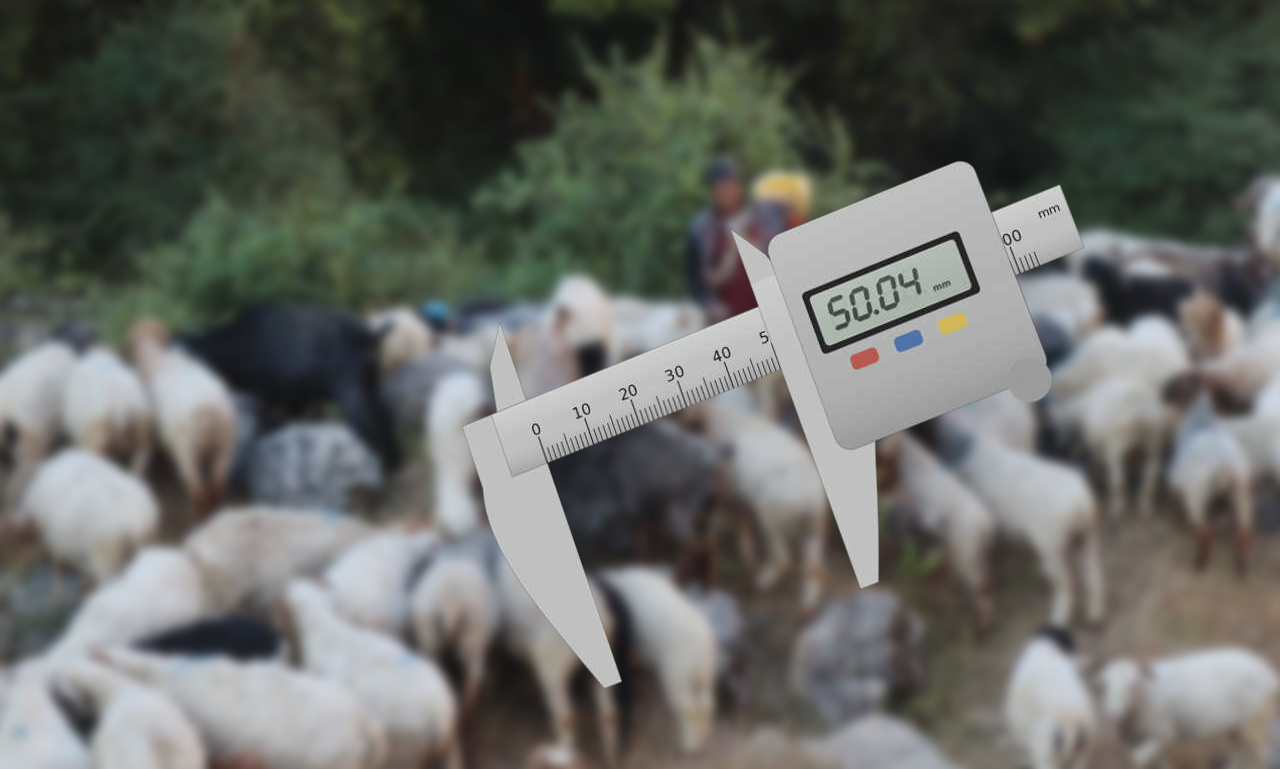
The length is value=50.04 unit=mm
